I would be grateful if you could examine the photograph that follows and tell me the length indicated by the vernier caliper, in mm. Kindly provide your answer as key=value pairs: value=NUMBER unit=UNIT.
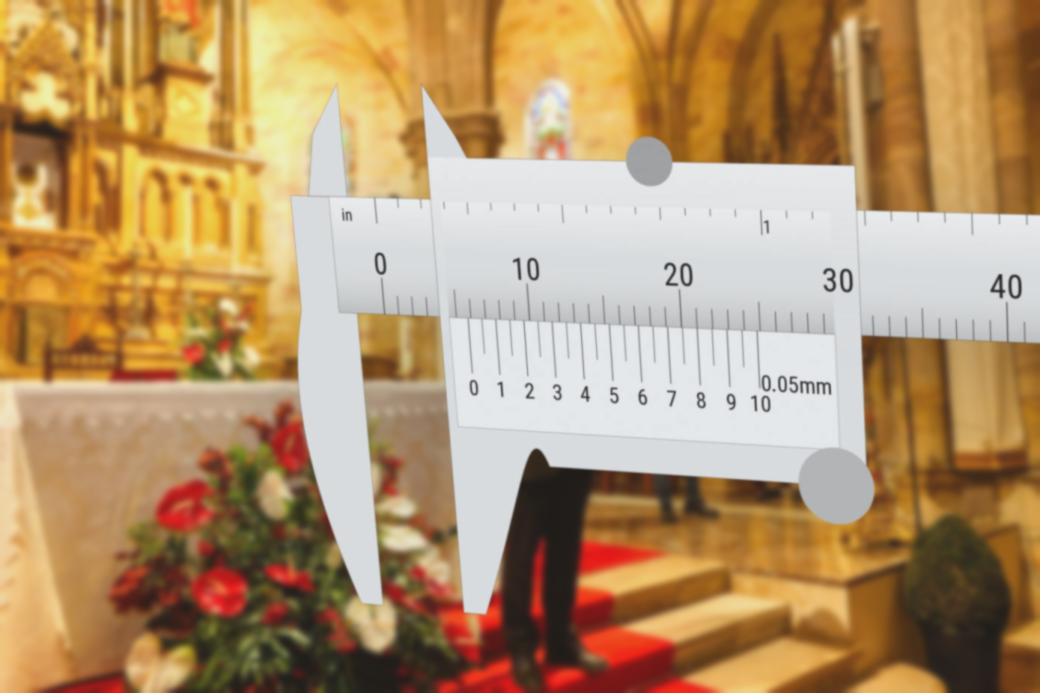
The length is value=5.8 unit=mm
